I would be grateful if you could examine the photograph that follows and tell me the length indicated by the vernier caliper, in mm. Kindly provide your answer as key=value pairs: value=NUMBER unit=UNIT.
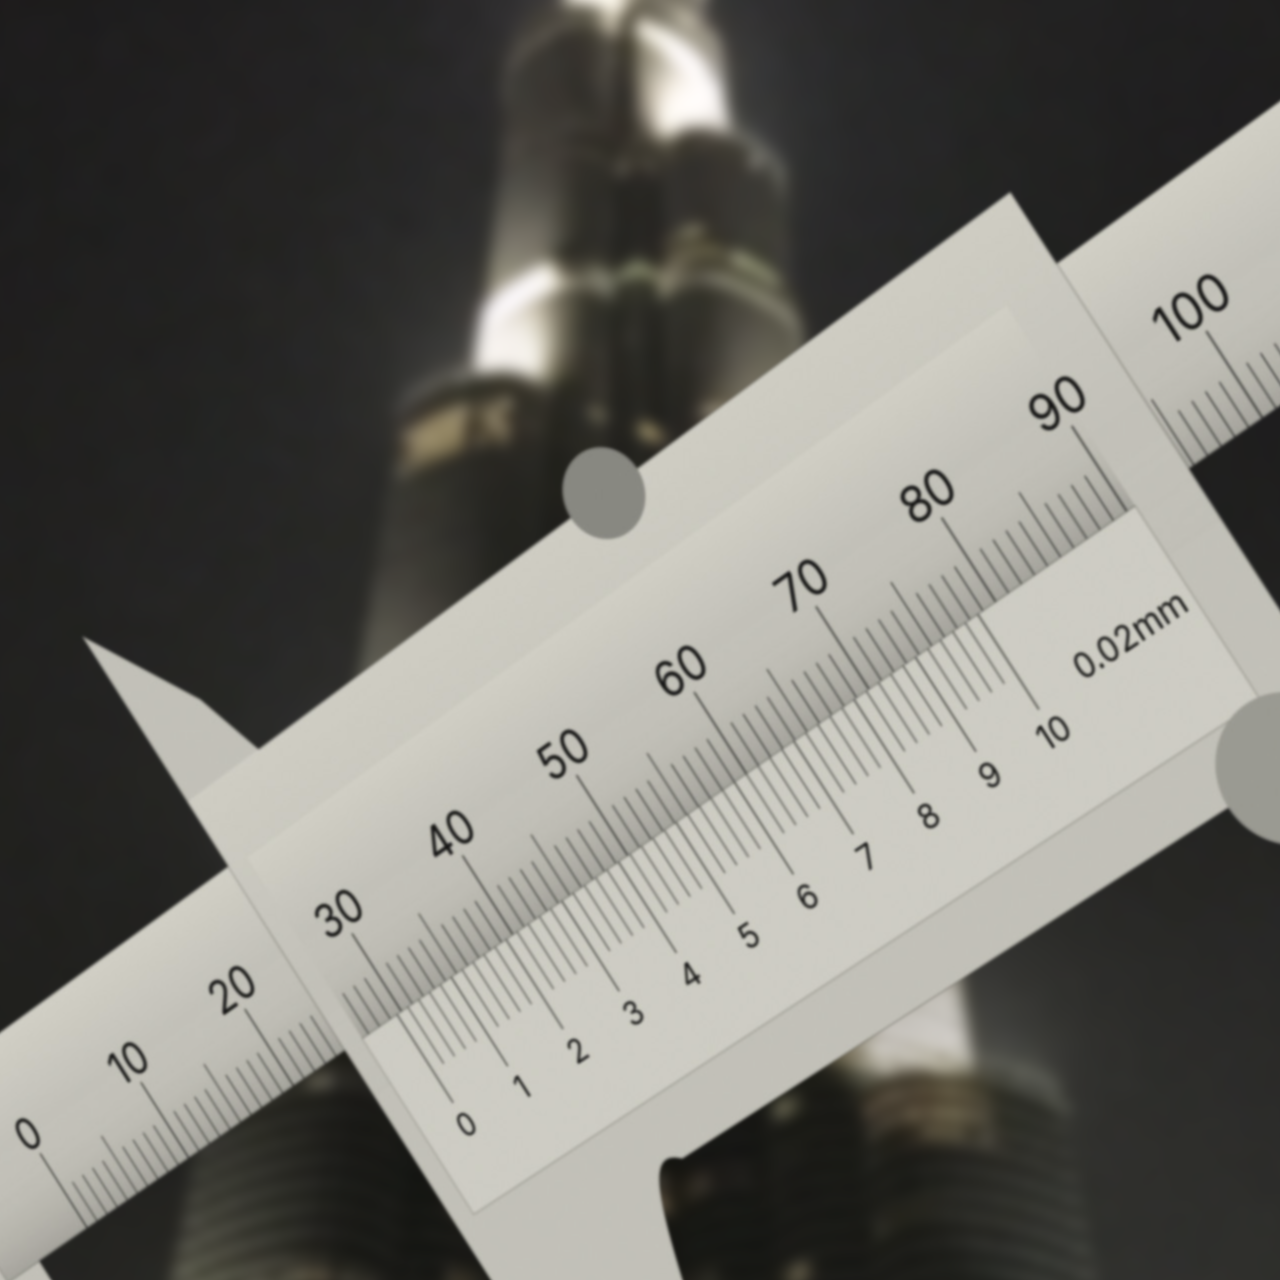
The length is value=29.6 unit=mm
